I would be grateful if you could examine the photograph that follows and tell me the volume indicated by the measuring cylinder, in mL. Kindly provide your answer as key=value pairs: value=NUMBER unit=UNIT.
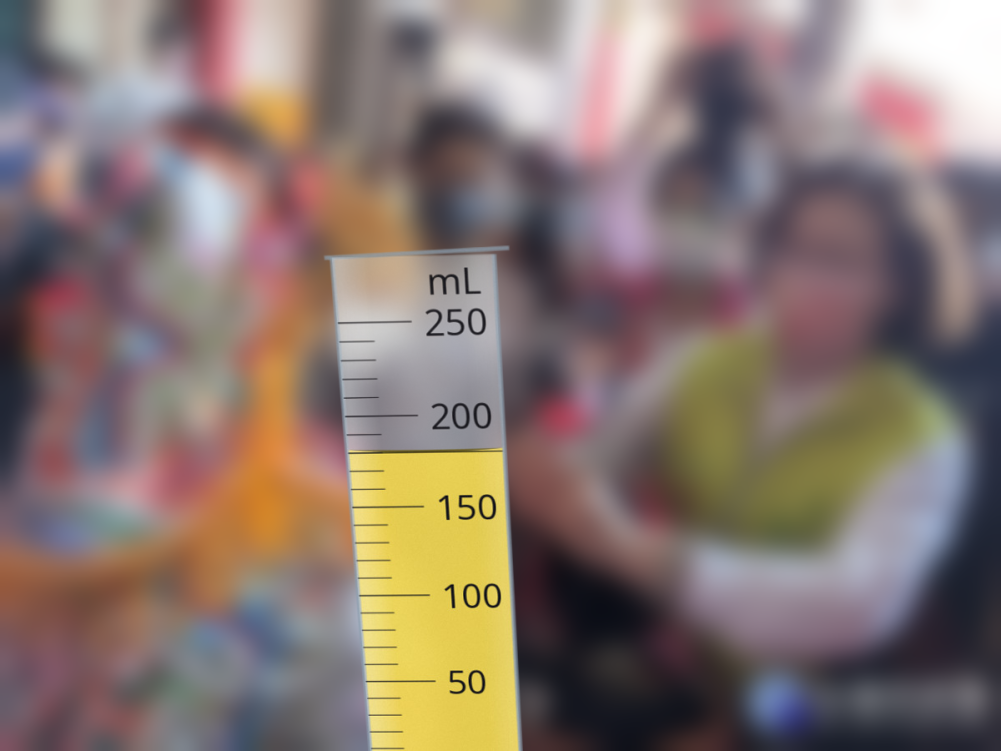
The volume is value=180 unit=mL
